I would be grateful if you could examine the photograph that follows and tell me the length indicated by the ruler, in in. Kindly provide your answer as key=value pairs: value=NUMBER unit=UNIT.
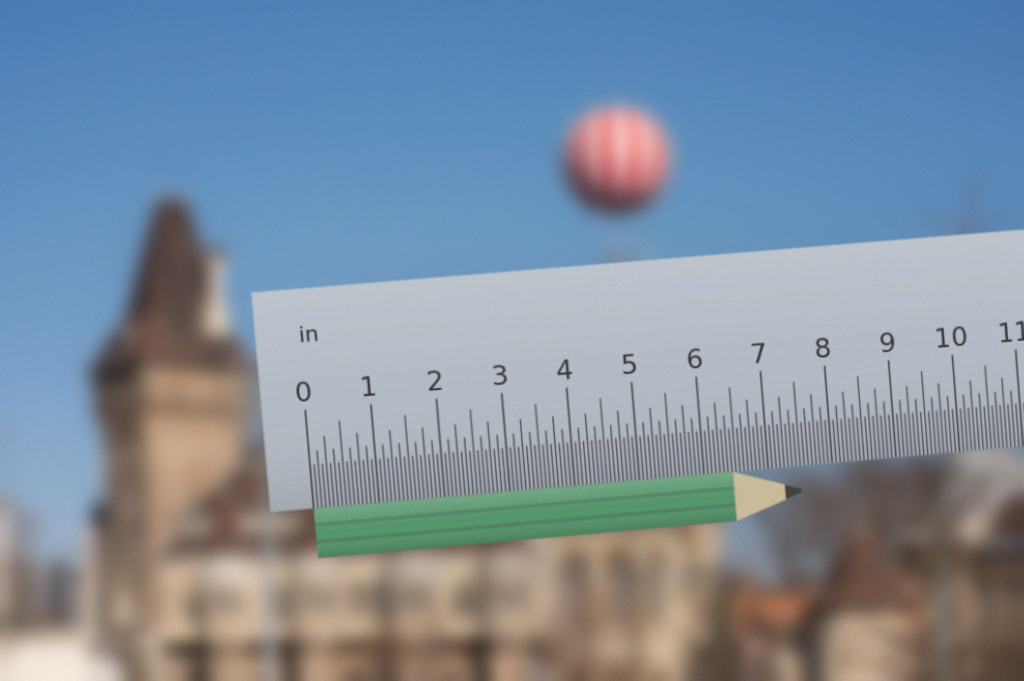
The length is value=7.5 unit=in
